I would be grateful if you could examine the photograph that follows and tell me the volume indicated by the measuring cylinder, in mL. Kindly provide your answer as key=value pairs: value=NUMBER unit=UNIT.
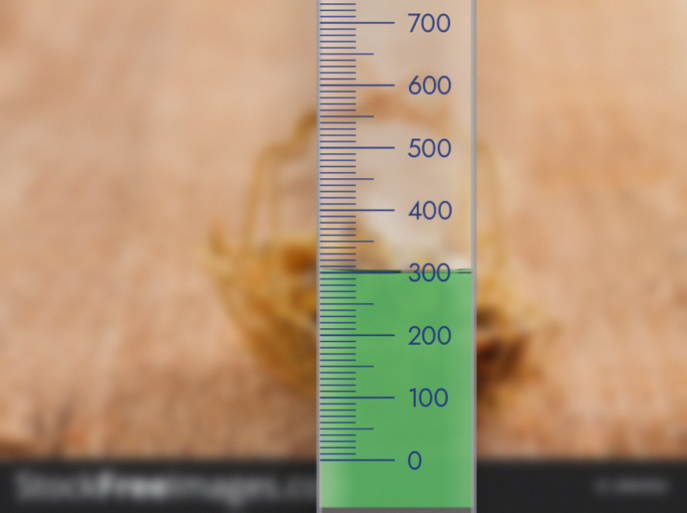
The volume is value=300 unit=mL
